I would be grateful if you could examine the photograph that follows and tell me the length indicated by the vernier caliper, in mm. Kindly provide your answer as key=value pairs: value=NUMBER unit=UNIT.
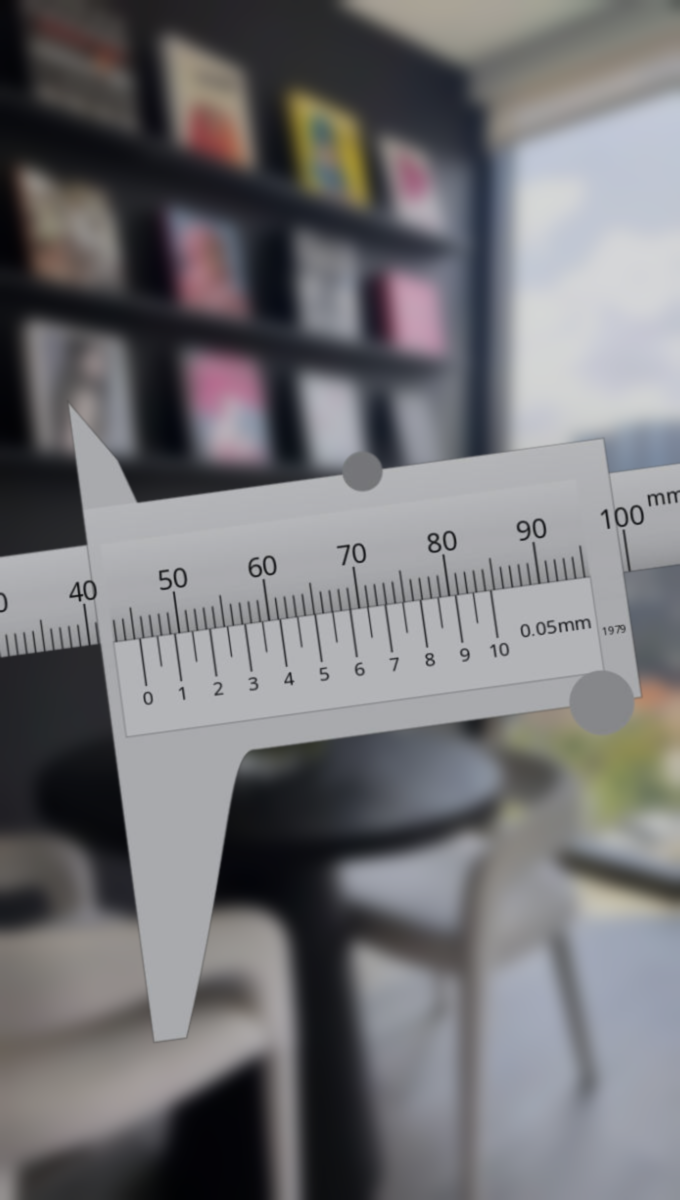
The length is value=45.6 unit=mm
